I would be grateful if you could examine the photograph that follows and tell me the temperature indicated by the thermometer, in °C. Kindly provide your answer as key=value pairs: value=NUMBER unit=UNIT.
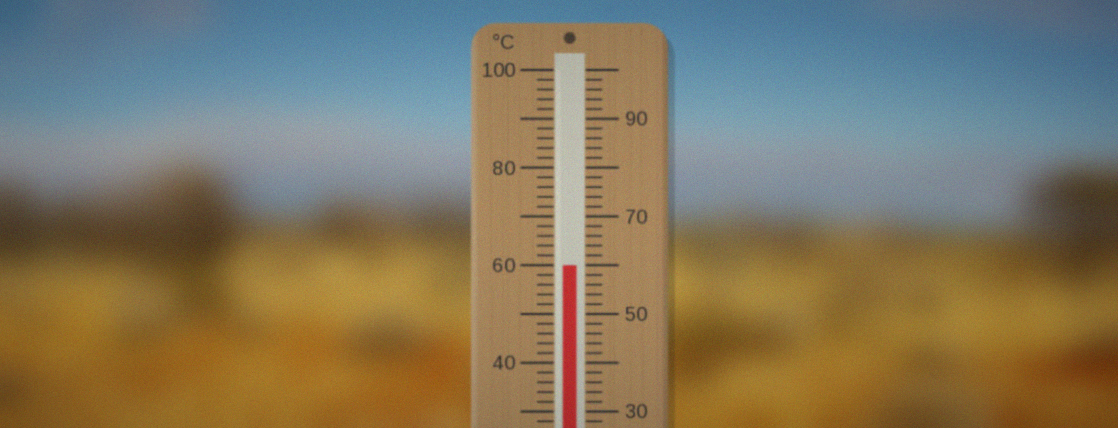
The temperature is value=60 unit=°C
